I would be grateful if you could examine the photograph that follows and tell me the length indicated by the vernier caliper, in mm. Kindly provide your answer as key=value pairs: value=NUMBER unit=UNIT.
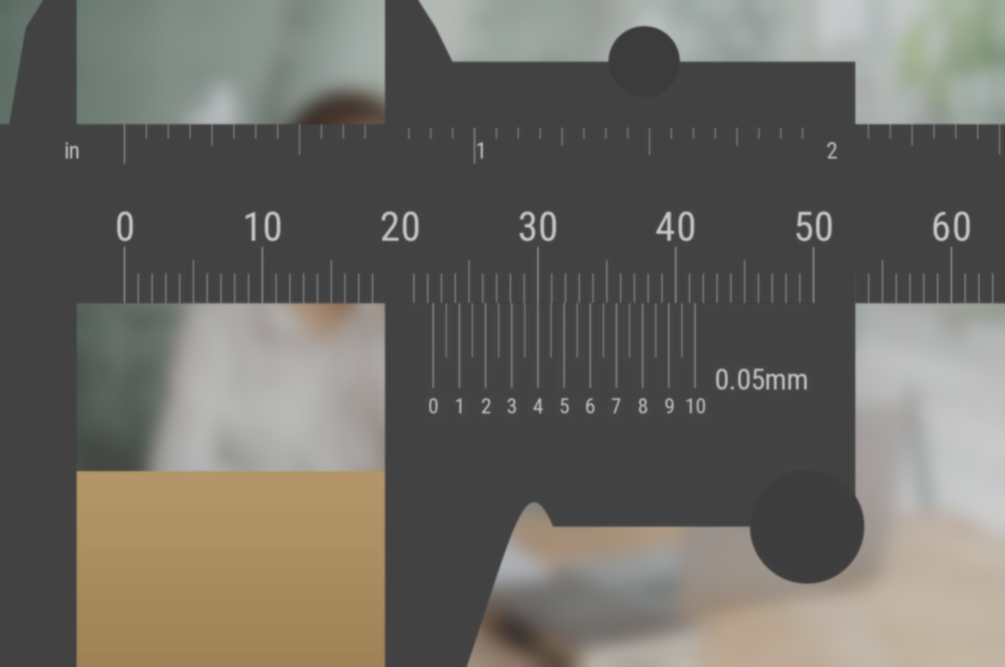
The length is value=22.4 unit=mm
